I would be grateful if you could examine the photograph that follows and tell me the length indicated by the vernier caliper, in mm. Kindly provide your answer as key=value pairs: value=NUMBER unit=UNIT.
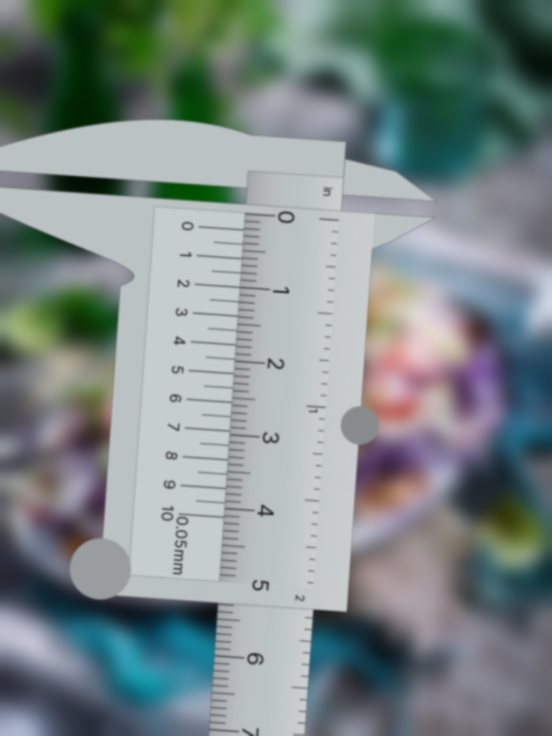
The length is value=2.2 unit=mm
